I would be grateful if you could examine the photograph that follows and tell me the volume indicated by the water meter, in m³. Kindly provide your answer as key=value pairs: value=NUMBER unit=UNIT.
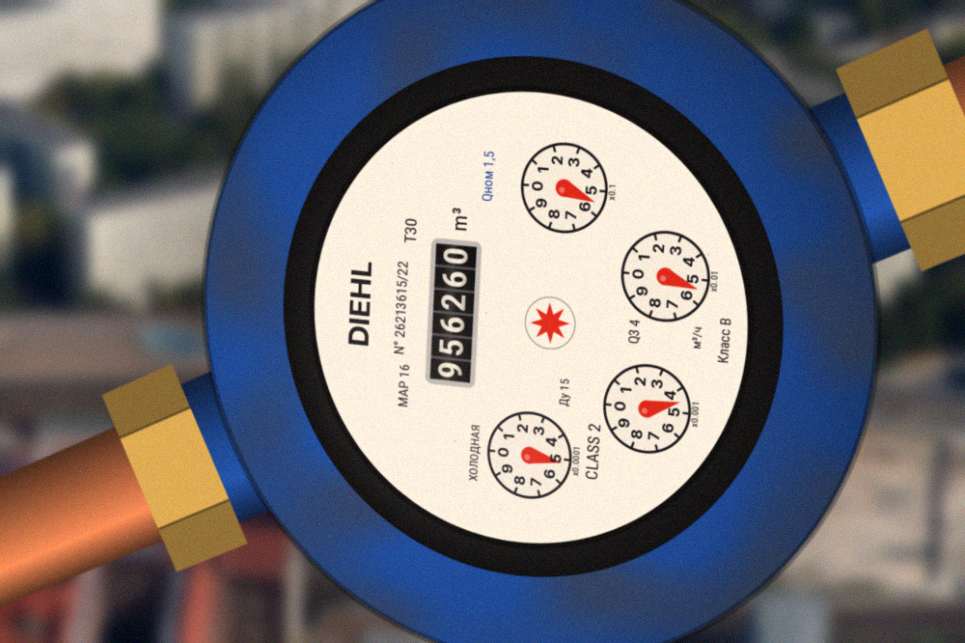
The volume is value=956260.5545 unit=m³
